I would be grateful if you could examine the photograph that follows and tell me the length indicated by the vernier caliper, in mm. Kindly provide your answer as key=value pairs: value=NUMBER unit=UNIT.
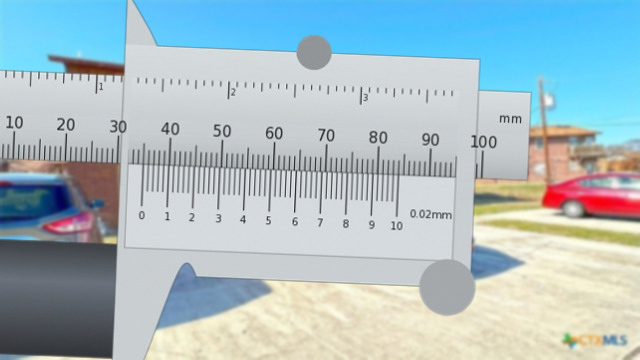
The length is value=35.0 unit=mm
